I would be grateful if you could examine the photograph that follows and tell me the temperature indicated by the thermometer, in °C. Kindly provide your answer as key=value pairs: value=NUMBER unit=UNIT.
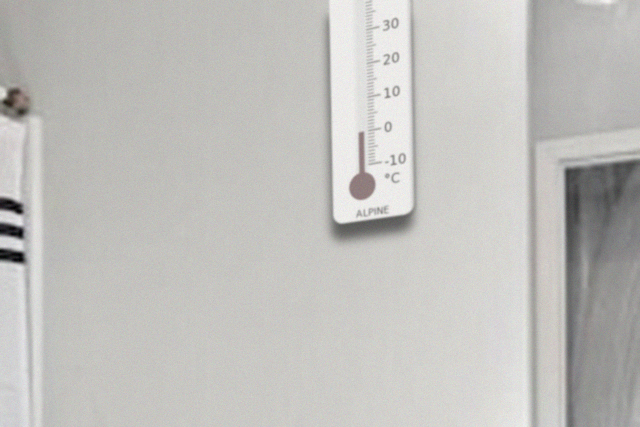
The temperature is value=0 unit=°C
